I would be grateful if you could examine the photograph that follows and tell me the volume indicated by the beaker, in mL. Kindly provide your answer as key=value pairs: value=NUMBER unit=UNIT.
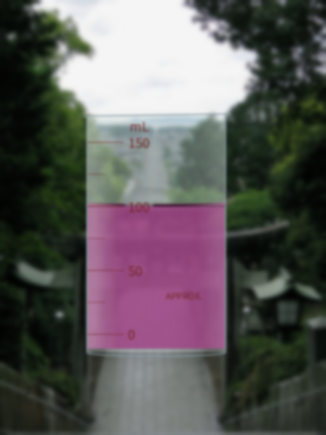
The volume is value=100 unit=mL
